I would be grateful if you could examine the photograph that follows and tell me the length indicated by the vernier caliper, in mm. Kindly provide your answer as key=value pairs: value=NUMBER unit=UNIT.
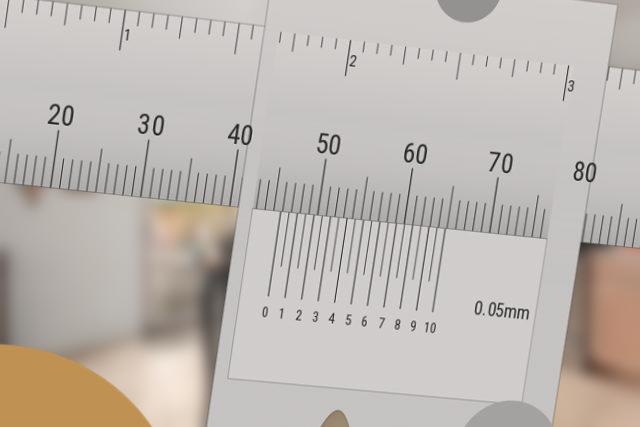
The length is value=45.8 unit=mm
